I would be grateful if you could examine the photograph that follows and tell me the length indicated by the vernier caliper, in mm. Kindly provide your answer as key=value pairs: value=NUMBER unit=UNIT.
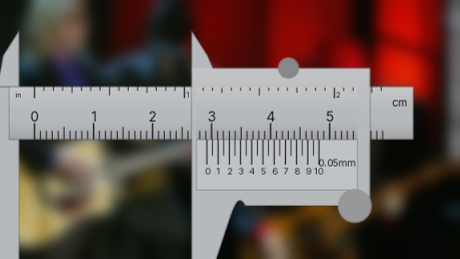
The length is value=29.2 unit=mm
